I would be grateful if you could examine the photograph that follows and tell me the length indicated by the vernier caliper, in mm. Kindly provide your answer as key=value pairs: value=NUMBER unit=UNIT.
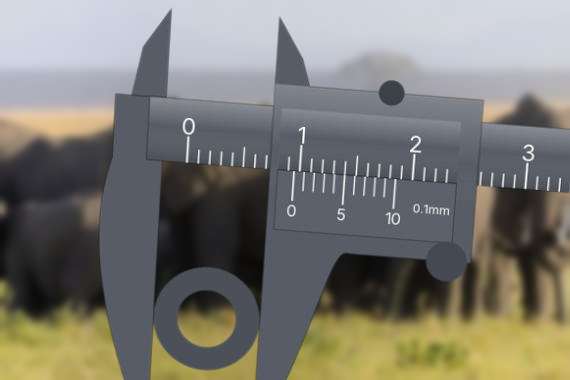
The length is value=9.5 unit=mm
